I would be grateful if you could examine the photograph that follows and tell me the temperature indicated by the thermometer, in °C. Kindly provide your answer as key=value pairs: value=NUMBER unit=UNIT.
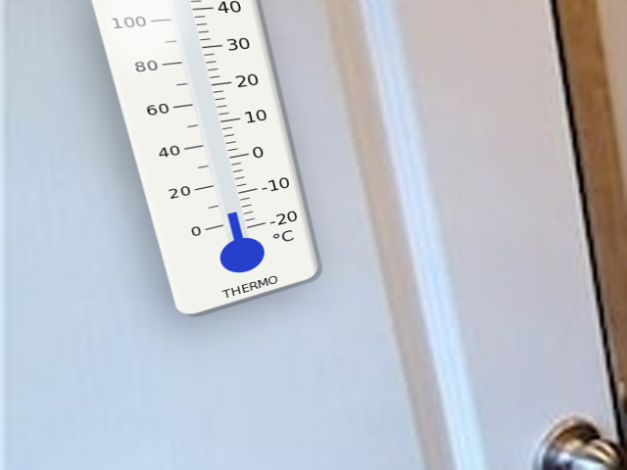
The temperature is value=-15 unit=°C
